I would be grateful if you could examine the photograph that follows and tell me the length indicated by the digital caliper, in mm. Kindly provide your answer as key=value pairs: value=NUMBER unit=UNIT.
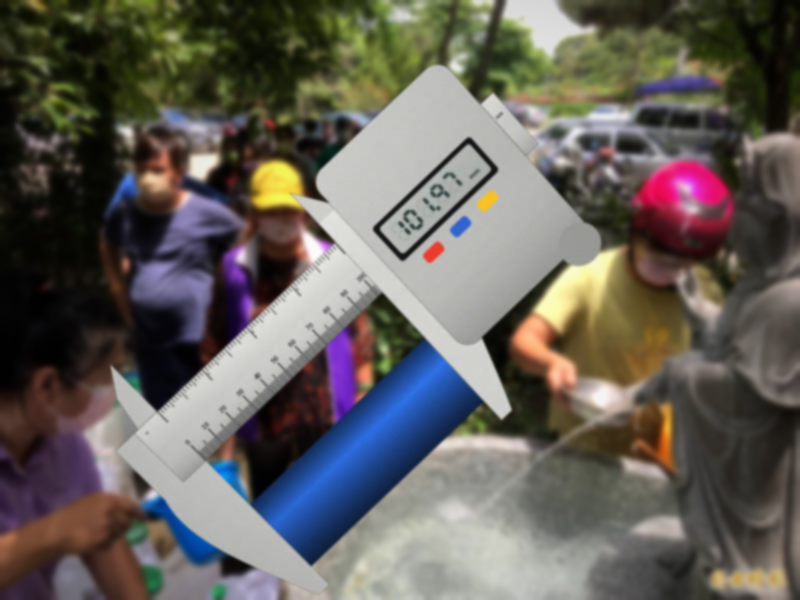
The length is value=101.97 unit=mm
